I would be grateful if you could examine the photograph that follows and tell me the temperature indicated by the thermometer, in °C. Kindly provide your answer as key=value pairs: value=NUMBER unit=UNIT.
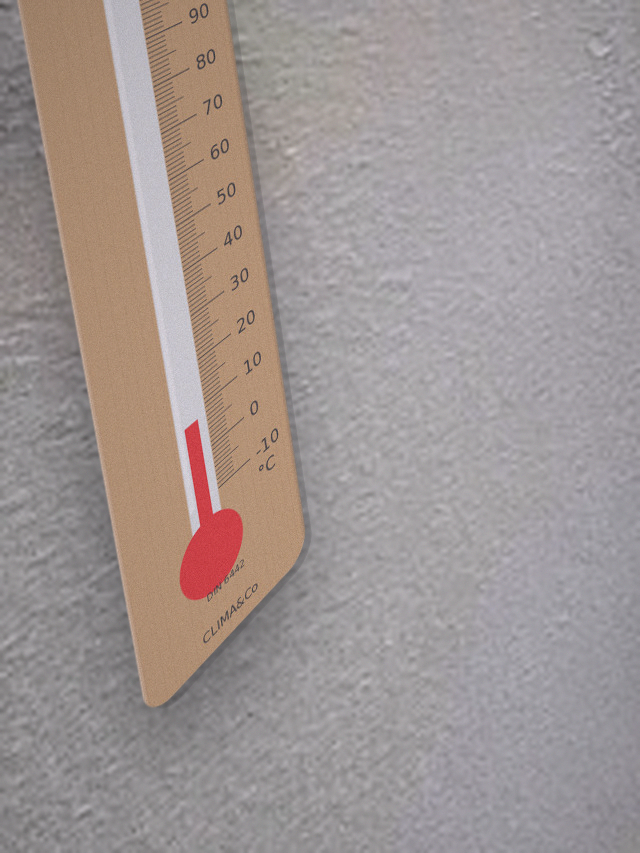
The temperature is value=8 unit=°C
